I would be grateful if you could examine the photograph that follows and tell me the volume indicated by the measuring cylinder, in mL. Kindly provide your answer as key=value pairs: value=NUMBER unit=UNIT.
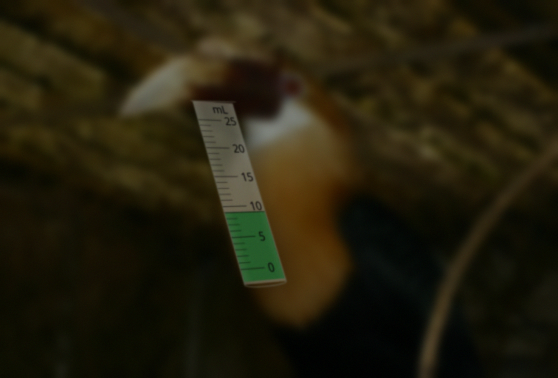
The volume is value=9 unit=mL
